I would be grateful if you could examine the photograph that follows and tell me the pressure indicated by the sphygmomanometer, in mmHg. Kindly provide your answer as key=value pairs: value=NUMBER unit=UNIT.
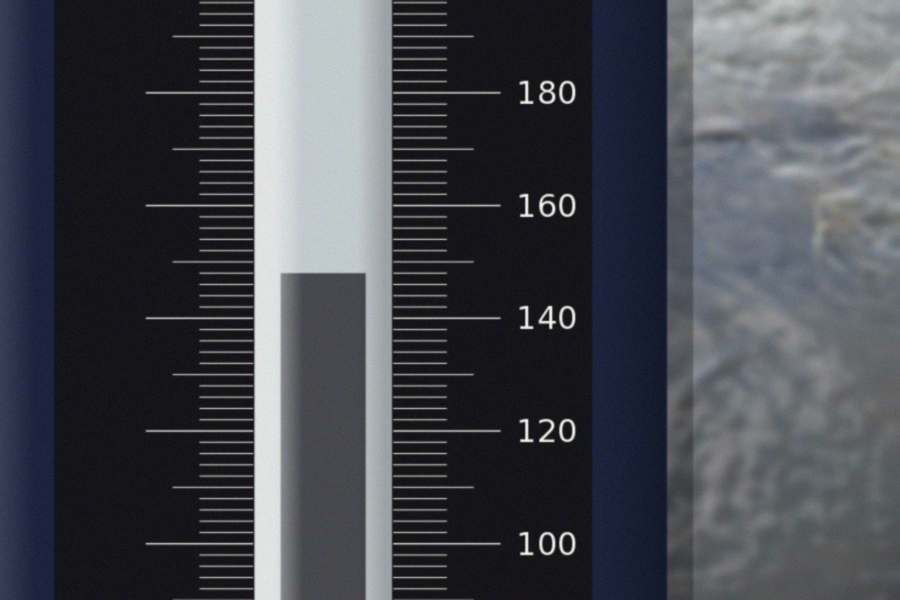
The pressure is value=148 unit=mmHg
